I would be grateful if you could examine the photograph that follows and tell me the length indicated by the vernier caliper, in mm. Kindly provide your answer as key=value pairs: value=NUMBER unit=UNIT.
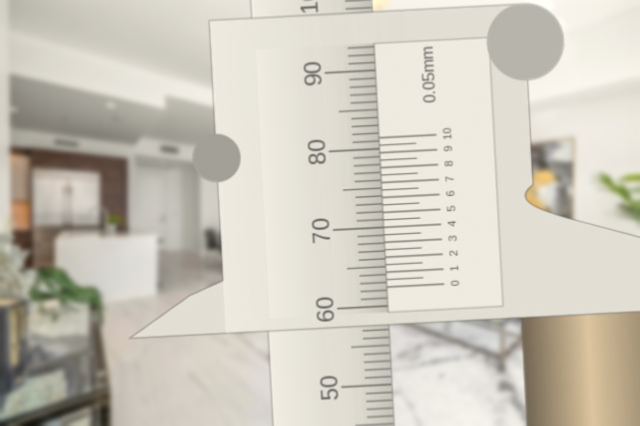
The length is value=62.4 unit=mm
